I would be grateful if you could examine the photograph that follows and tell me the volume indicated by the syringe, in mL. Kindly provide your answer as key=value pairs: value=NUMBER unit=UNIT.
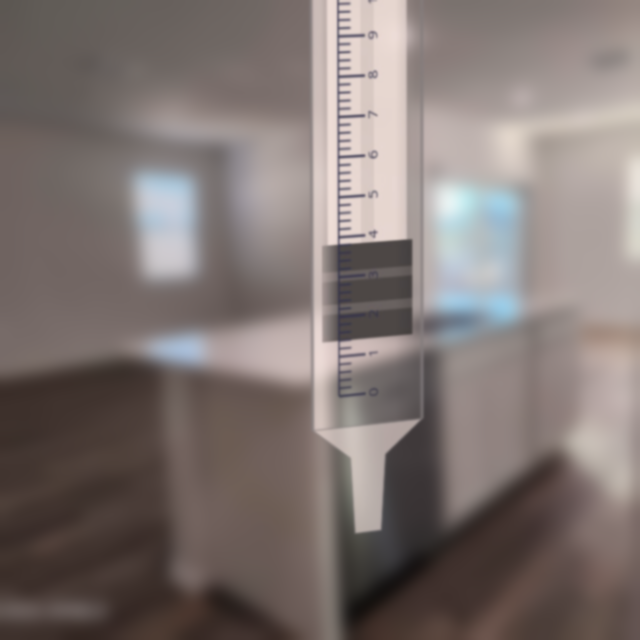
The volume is value=1.4 unit=mL
